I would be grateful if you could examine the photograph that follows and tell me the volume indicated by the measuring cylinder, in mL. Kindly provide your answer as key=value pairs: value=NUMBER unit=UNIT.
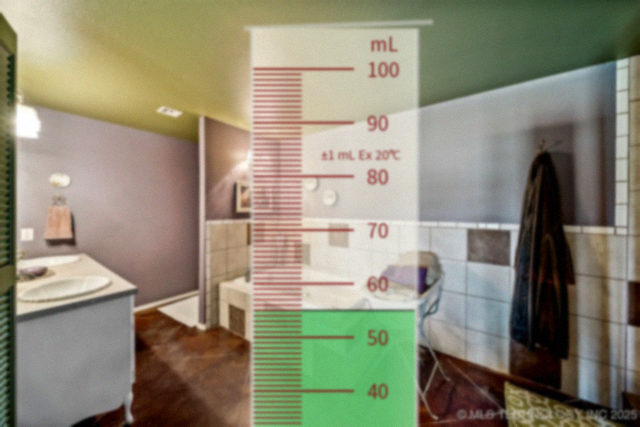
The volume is value=55 unit=mL
